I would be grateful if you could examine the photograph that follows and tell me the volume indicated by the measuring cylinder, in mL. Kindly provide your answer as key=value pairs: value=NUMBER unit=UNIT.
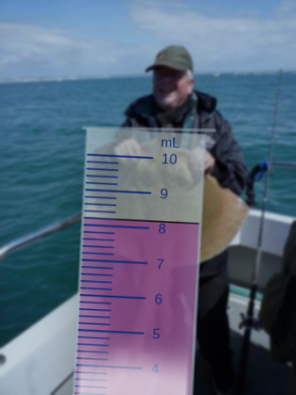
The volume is value=8.2 unit=mL
